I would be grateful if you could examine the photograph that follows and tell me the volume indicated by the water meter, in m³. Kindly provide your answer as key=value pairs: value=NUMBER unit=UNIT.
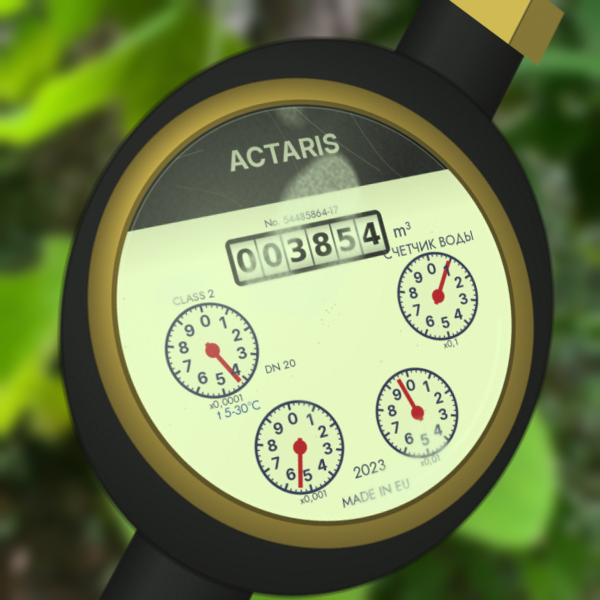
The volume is value=3854.0954 unit=m³
